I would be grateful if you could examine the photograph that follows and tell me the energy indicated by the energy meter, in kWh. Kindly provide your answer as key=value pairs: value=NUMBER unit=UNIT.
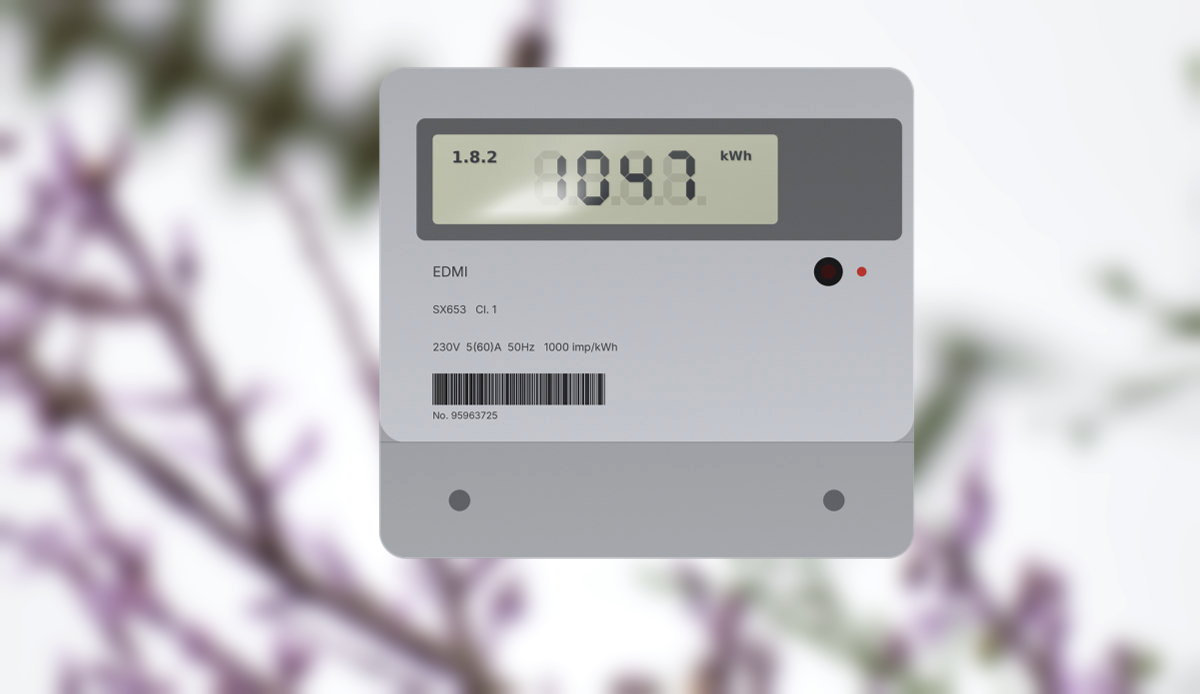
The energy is value=1047 unit=kWh
